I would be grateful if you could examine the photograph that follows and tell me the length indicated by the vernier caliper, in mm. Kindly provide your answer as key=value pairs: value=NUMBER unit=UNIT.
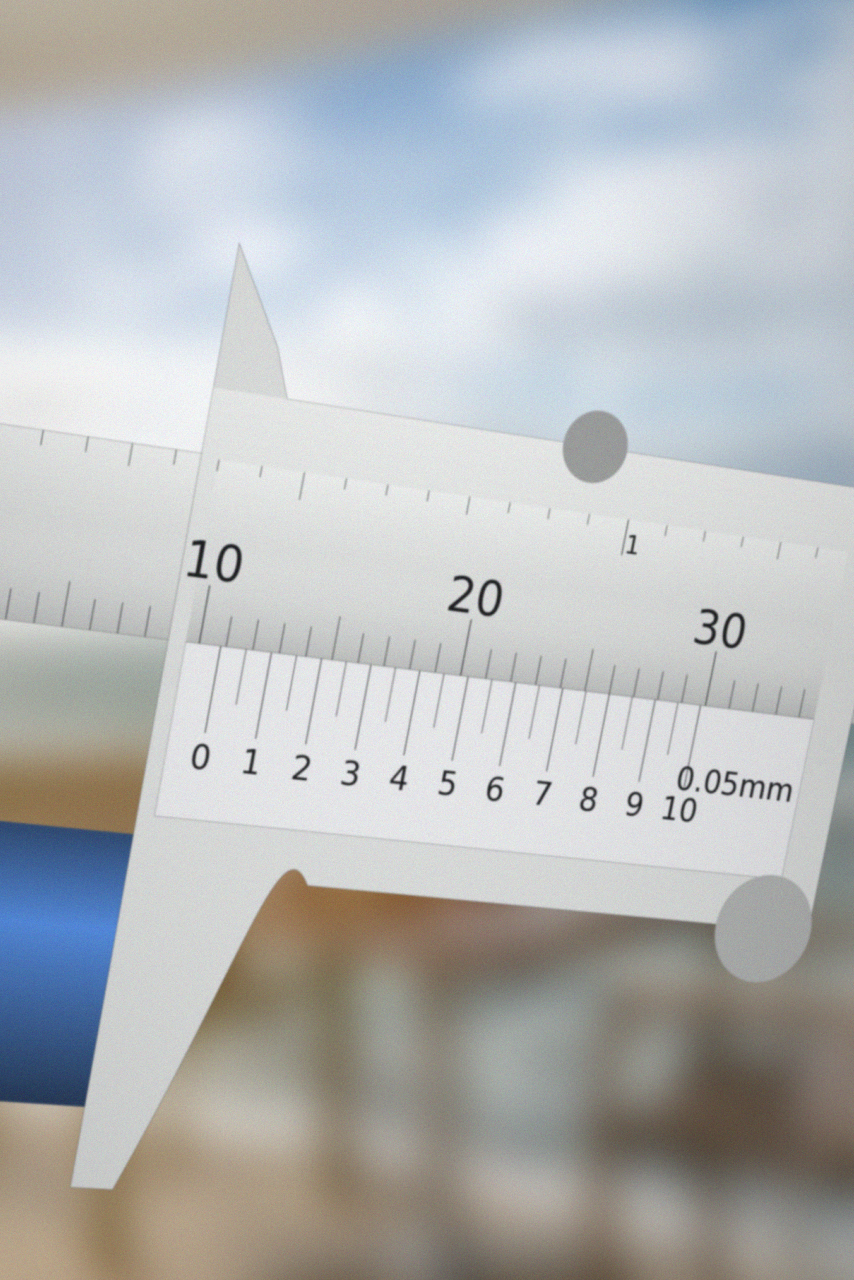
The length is value=10.8 unit=mm
